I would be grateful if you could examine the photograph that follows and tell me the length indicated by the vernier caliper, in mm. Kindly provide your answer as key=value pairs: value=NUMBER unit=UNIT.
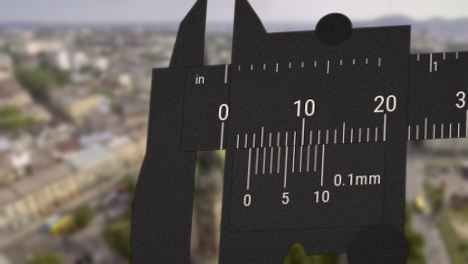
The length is value=3.6 unit=mm
